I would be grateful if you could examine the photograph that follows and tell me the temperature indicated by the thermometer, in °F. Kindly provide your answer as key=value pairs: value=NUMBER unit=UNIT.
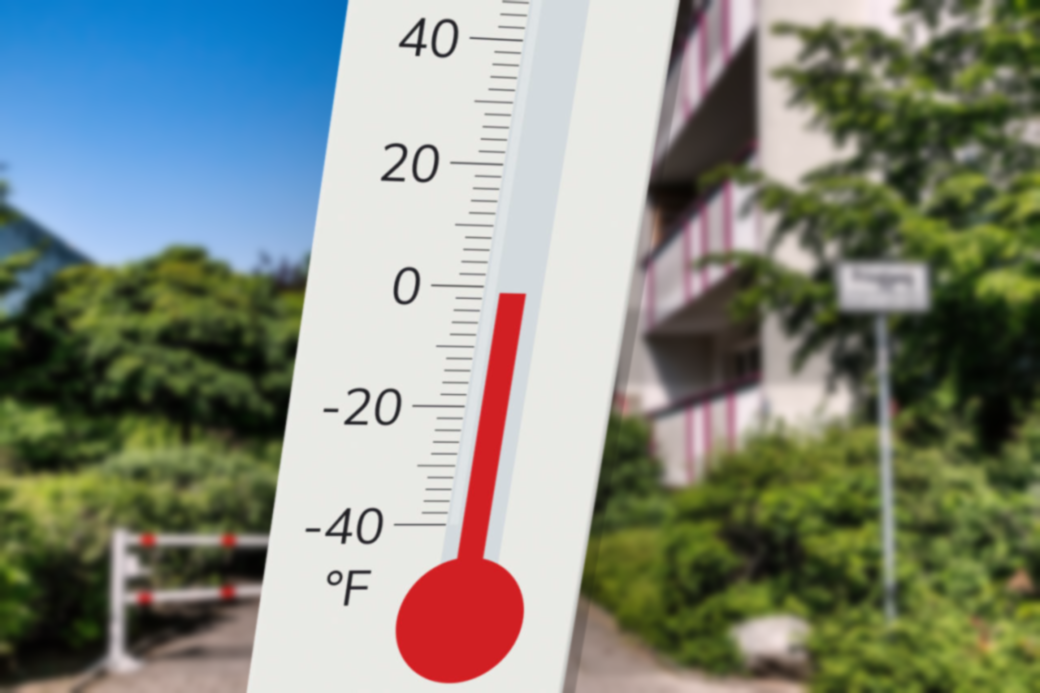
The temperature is value=-1 unit=°F
